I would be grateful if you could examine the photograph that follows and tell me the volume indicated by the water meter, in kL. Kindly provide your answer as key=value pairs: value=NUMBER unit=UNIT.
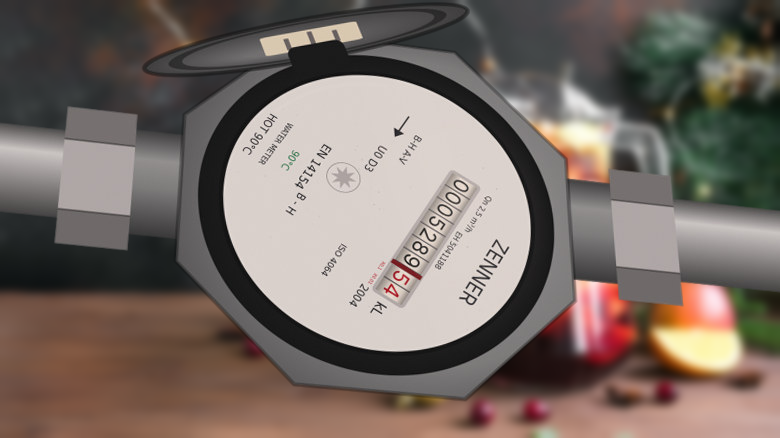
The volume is value=5289.54 unit=kL
